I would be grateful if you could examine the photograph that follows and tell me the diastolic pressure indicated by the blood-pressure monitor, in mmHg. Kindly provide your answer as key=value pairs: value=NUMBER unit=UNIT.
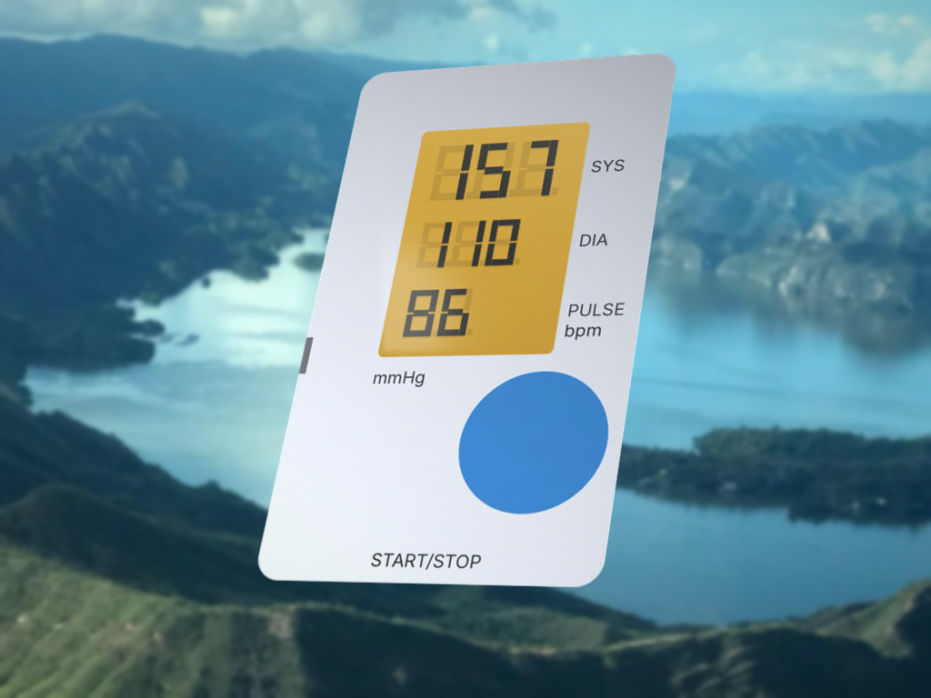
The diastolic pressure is value=110 unit=mmHg
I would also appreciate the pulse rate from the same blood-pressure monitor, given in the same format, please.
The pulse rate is value=86 unit=bpm
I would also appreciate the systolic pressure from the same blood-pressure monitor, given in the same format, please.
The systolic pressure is value=157 unit=mmHg
